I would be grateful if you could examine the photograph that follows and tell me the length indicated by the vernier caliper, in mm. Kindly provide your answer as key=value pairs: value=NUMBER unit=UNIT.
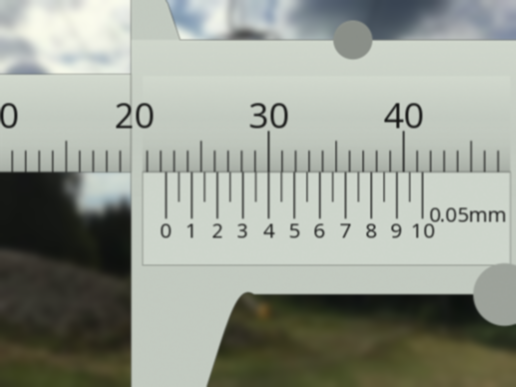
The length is value=22.4 unit=mm
